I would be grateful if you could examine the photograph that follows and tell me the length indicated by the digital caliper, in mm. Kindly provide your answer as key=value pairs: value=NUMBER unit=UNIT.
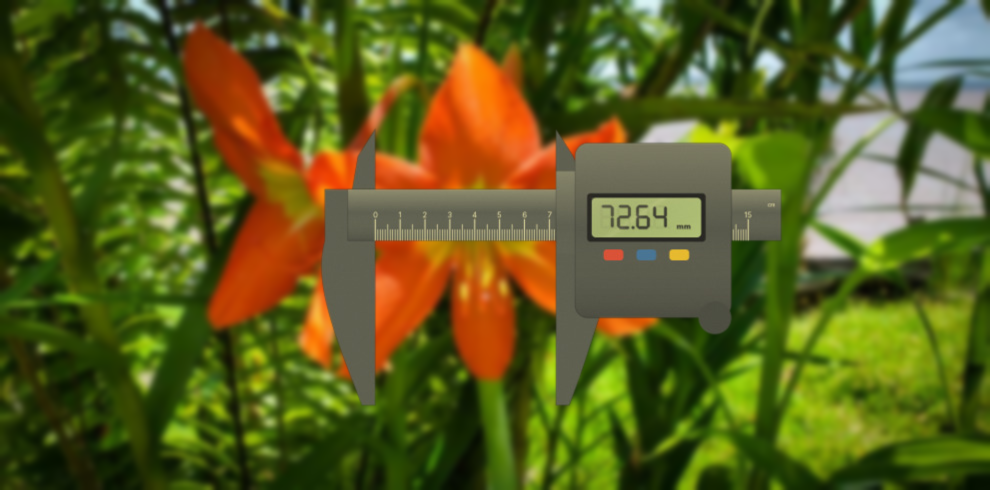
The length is value=72.64 unit=mm
